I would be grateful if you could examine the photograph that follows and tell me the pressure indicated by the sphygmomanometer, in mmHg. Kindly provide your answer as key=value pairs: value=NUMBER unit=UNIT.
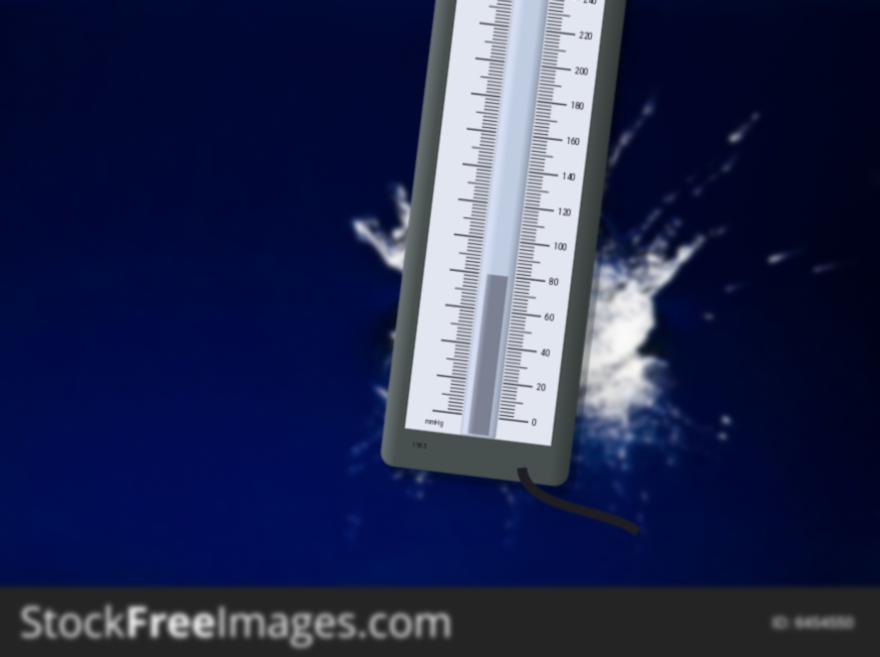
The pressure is value=80 unit=mmHg
